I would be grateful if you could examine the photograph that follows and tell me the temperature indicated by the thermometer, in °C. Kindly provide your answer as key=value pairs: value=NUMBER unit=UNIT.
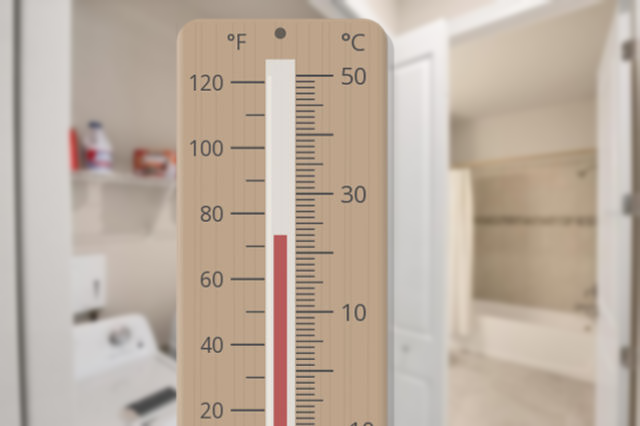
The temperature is value=23 unit=°C
